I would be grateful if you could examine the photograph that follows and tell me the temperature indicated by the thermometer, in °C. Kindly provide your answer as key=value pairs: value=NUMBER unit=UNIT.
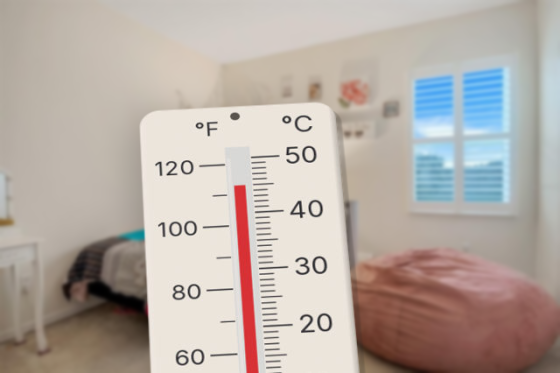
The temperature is value=45 unit=°C
